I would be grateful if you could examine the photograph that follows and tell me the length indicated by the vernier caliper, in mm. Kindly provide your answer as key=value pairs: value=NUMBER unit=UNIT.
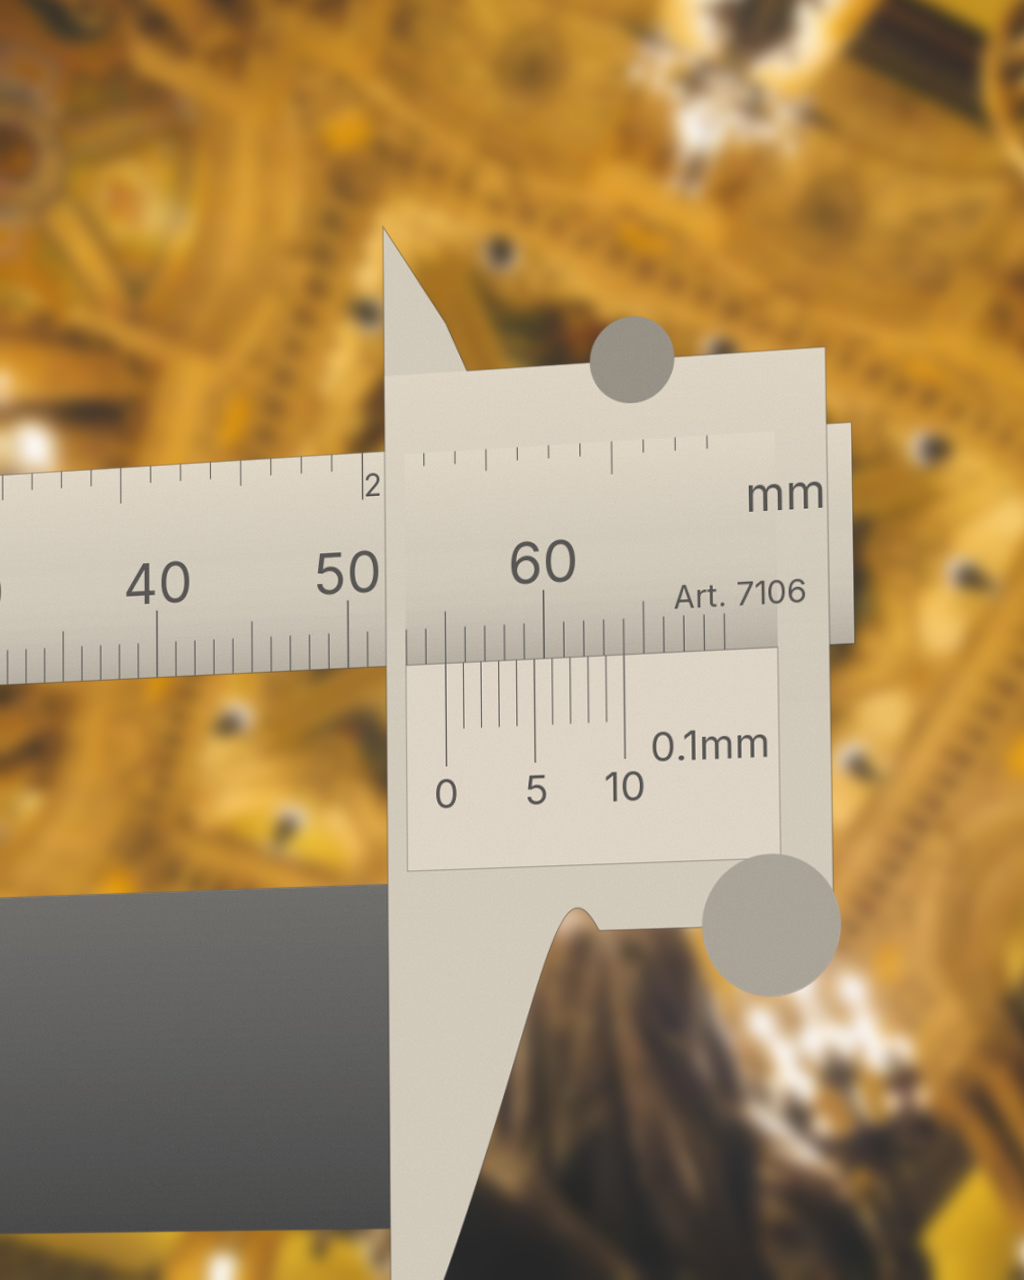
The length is value=55.0 unit=mm
